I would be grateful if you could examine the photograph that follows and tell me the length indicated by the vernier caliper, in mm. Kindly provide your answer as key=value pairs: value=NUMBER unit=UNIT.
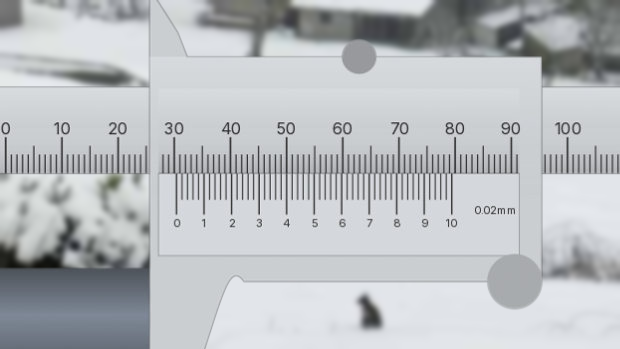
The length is value=30.4 unit=mm
